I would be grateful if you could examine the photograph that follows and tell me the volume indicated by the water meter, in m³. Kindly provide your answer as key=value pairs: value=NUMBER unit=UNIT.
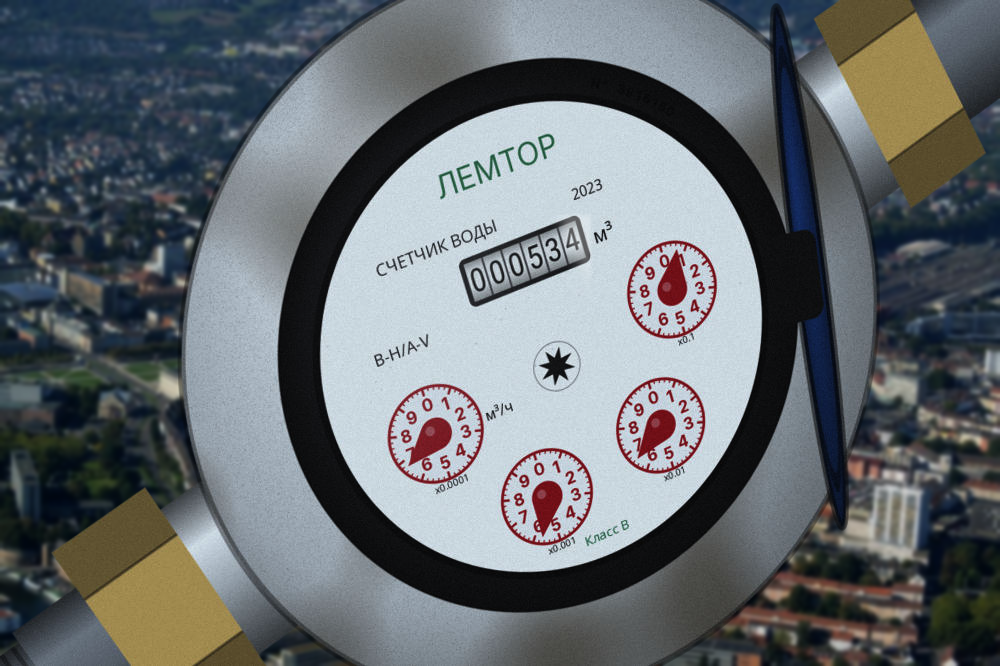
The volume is value=534.0656 unit=m³
